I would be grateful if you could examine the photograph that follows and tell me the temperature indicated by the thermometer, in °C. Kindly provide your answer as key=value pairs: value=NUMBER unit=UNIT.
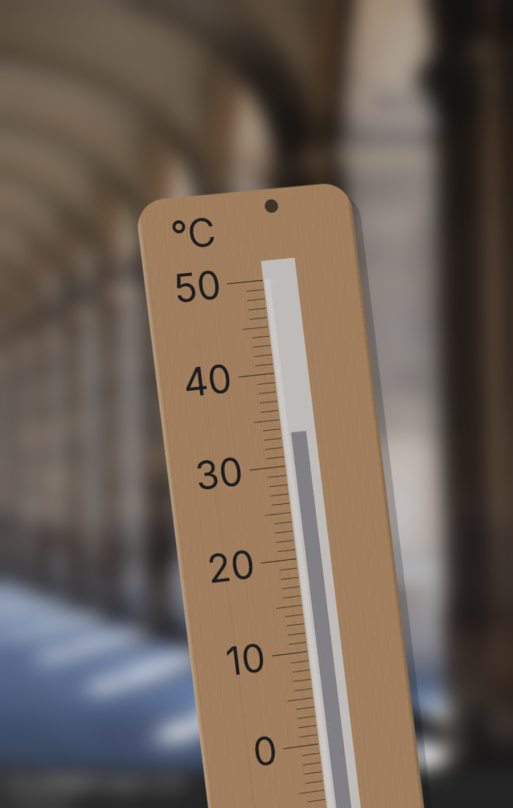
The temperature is value=33.5 unit=°C
